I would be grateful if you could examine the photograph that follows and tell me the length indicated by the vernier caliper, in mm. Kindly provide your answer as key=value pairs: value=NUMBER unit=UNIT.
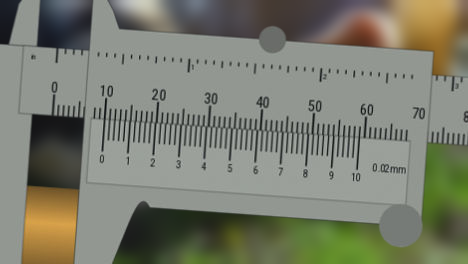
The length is value=10.0 unit=mm
